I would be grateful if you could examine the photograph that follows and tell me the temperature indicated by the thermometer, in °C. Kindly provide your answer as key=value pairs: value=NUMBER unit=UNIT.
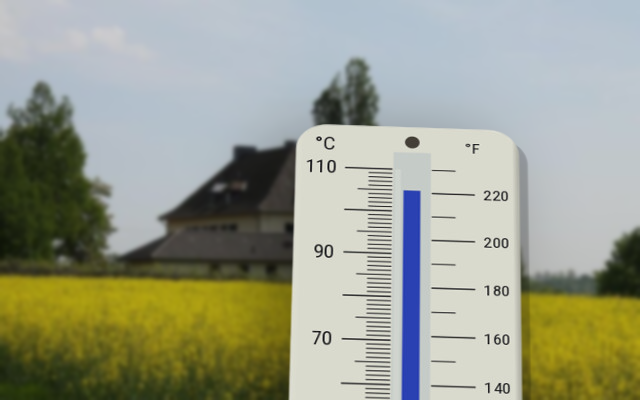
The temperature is value=105 unit=°C
